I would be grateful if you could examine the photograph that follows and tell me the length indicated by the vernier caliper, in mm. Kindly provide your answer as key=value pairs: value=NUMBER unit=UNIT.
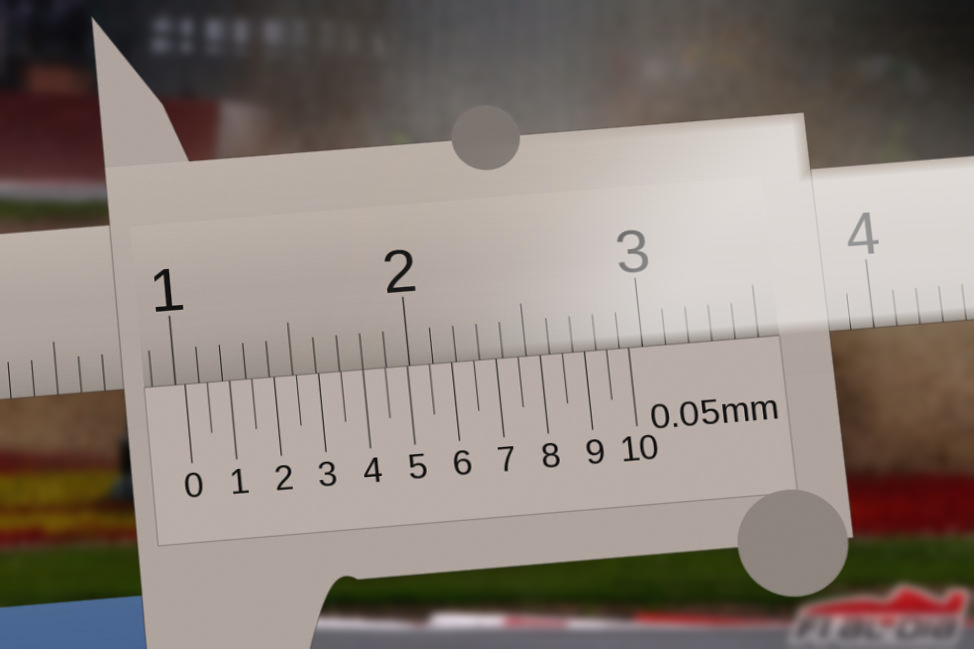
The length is value=10.4 unit=mm
